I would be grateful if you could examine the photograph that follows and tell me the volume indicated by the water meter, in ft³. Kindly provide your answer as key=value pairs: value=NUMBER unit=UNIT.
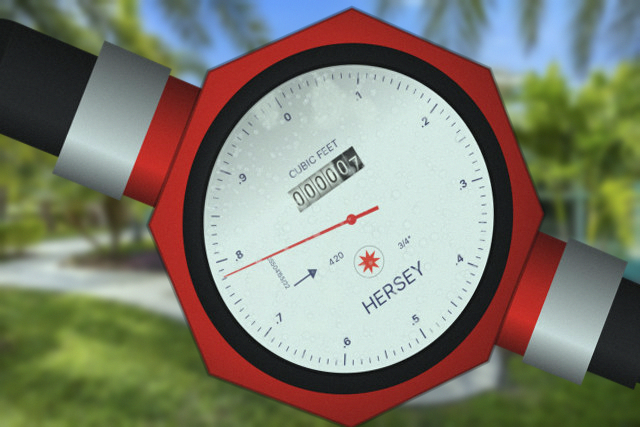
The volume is value=6.78 unit=ft³
